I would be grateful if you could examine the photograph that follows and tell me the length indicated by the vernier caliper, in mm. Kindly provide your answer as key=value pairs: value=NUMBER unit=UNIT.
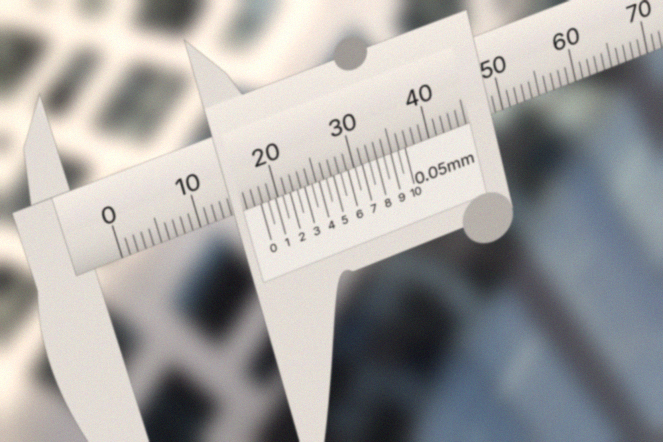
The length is value=17.8 unit=mm
